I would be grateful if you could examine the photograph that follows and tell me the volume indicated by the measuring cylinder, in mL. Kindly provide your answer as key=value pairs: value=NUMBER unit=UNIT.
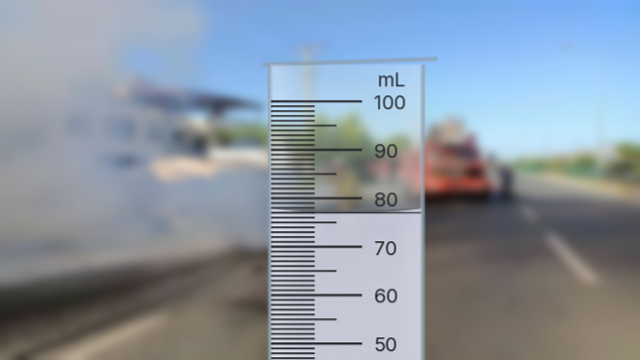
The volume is value=77 unit=mL
